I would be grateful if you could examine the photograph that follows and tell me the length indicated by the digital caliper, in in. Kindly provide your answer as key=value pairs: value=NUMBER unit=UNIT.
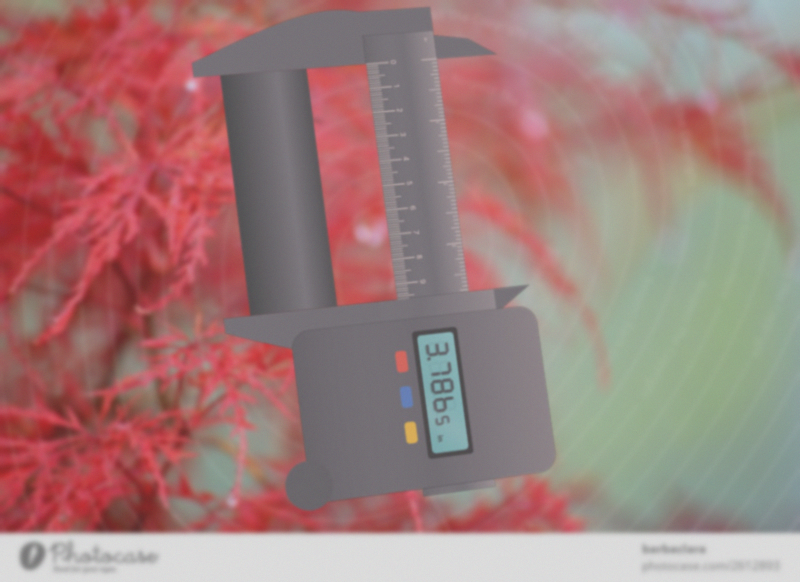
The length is value=3.7865 unit=in
